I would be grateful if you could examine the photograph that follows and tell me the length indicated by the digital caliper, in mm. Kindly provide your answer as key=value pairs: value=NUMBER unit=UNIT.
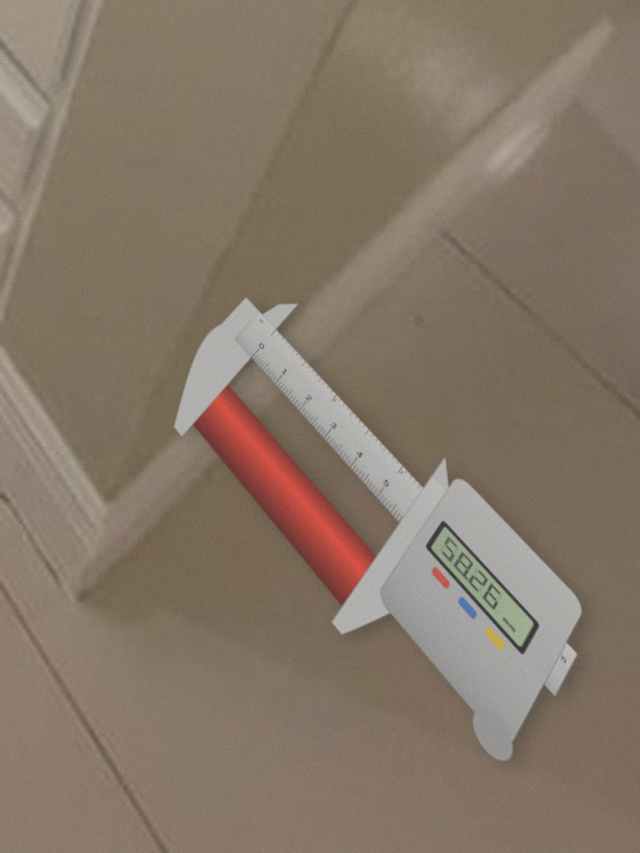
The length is value=58.26 unit=mm
